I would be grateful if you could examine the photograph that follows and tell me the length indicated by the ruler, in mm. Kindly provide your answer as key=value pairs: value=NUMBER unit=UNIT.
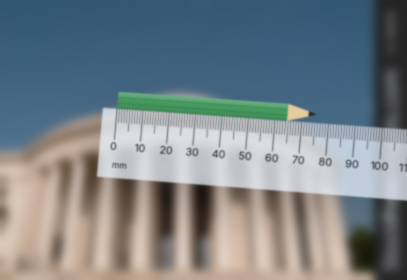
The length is value=75 unit=mm
